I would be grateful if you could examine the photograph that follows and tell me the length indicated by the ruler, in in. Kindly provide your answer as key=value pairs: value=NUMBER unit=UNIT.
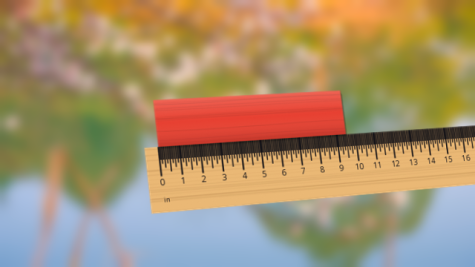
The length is value=9.5 unit=in
